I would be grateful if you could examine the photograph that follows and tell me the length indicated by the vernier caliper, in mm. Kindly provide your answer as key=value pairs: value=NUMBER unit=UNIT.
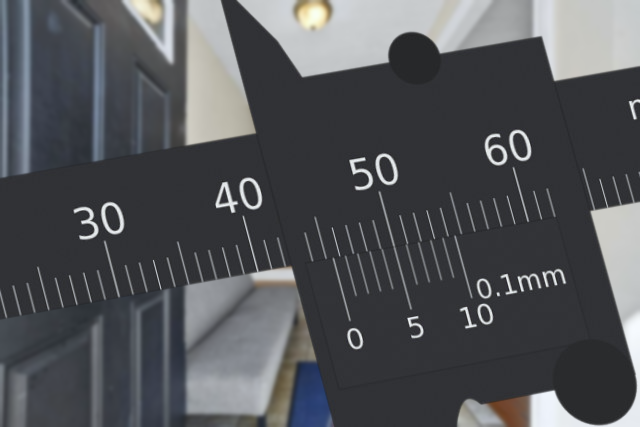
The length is value=45.5 unit=mm
